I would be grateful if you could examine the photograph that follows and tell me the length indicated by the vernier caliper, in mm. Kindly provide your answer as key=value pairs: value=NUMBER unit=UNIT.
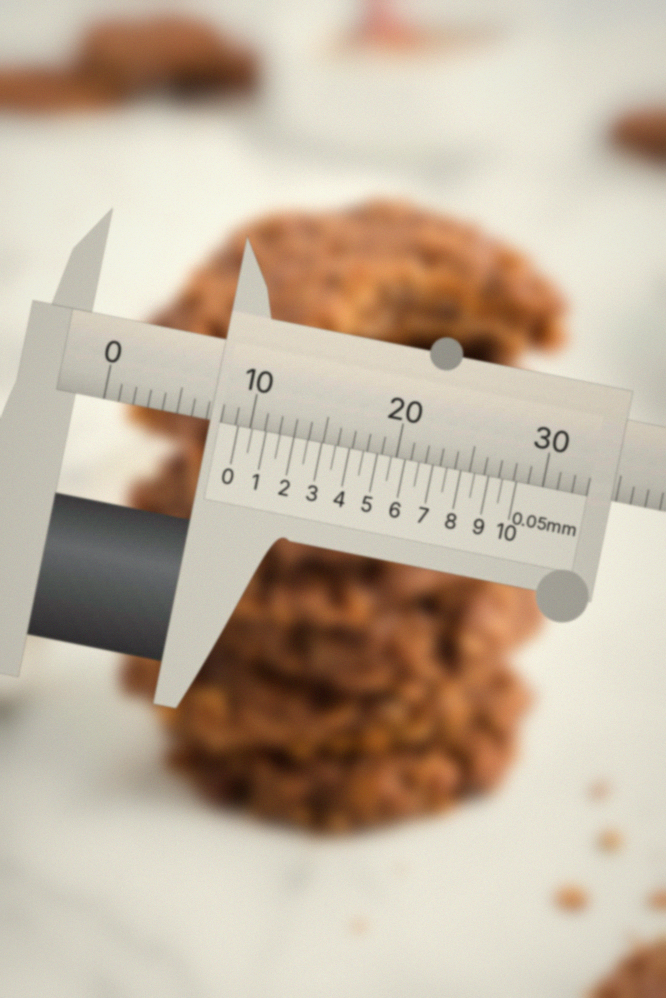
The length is value=9.2 unit=mm
